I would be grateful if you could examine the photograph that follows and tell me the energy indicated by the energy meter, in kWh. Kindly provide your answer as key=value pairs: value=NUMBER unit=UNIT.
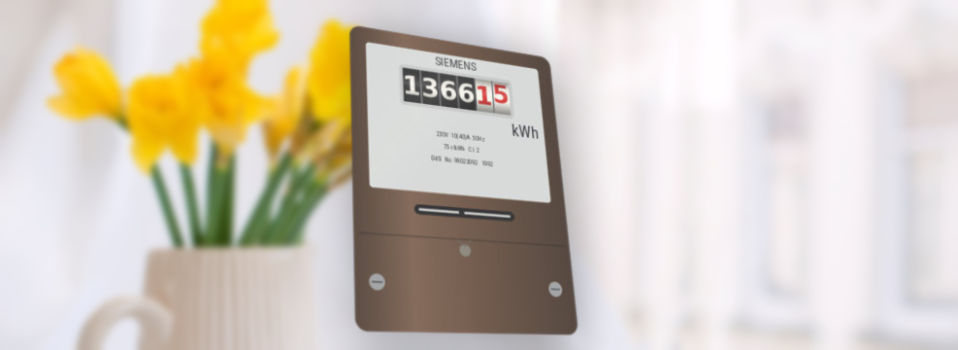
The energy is value=1366.15 unit=kWh
